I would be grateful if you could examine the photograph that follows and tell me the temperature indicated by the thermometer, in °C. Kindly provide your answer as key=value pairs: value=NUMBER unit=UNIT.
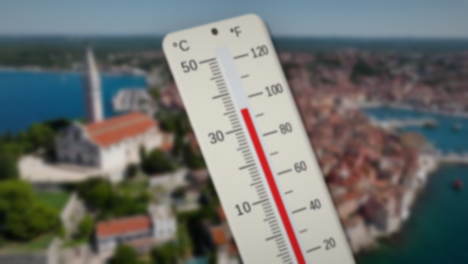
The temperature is value=35 unit=°C
